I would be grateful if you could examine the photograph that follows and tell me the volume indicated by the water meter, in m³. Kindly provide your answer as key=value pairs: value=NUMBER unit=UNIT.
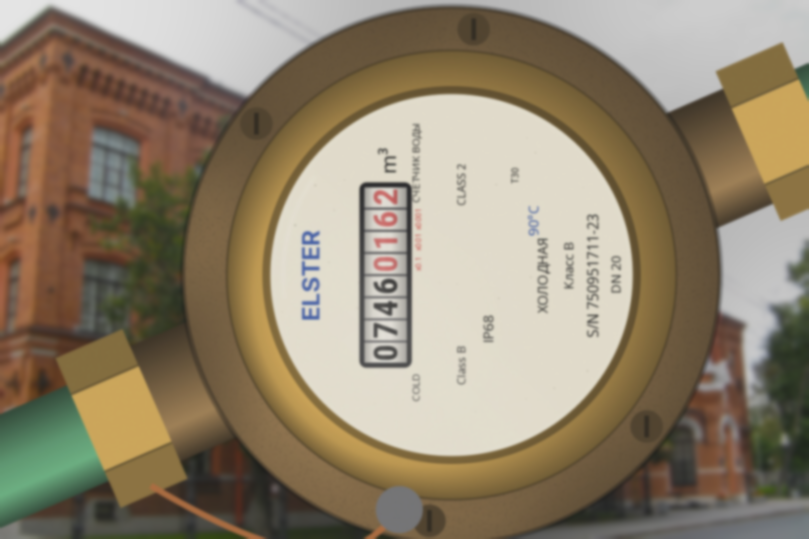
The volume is value=746.0162 unit=m³
